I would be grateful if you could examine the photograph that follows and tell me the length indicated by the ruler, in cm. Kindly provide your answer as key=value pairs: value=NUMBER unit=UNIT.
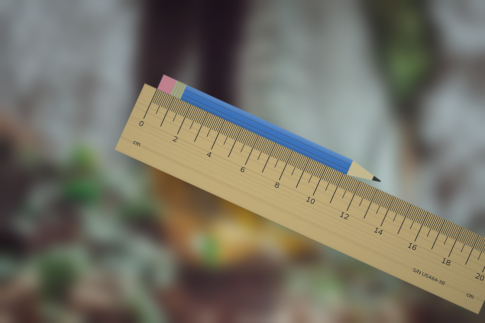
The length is value=13 unit=cm
